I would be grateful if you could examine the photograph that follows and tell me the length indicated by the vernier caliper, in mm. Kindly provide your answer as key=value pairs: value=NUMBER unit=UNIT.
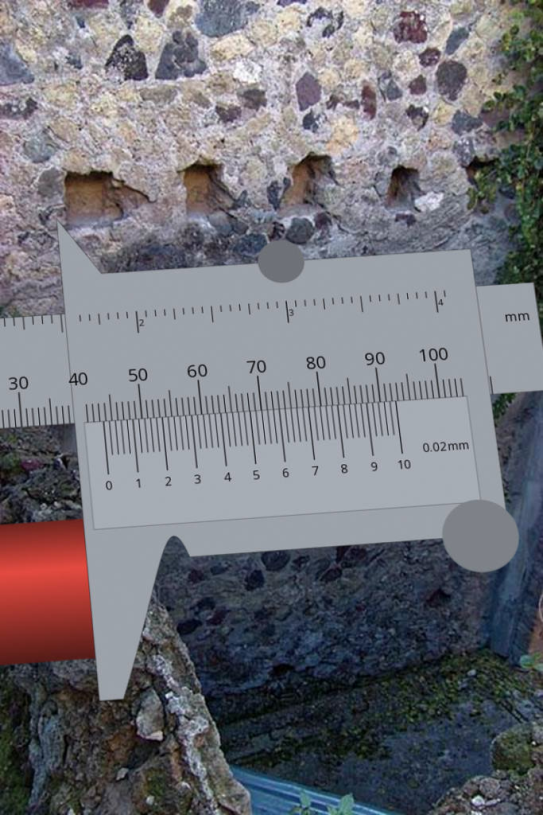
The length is value=43.6 unit=mm
